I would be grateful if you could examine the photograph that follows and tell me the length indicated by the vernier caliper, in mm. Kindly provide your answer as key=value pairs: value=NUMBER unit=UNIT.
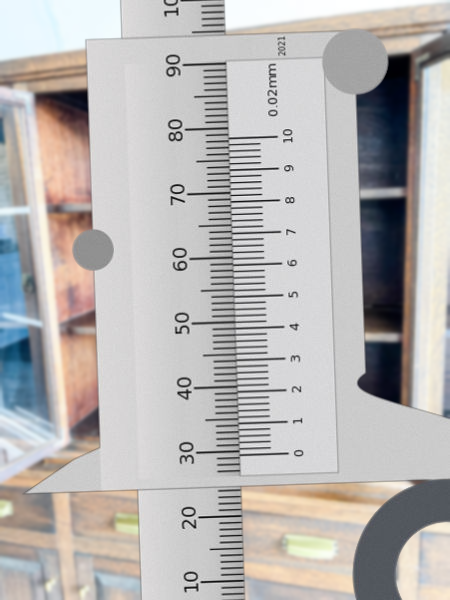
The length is value=29.4 unit=mm
